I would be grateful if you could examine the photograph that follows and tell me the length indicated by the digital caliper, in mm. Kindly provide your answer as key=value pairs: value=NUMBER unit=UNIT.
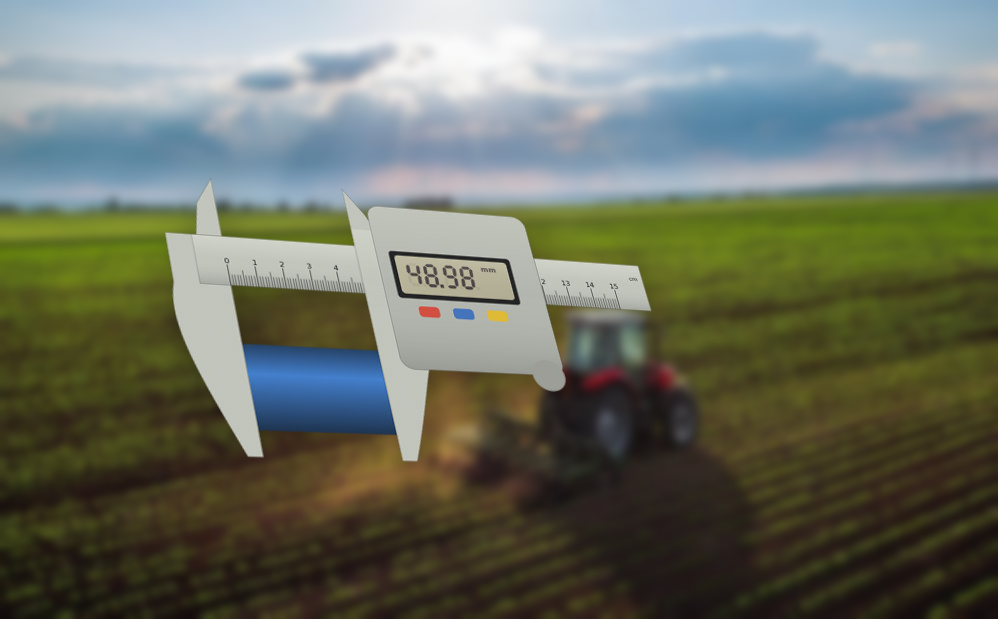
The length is value=48.98 unit=mm
